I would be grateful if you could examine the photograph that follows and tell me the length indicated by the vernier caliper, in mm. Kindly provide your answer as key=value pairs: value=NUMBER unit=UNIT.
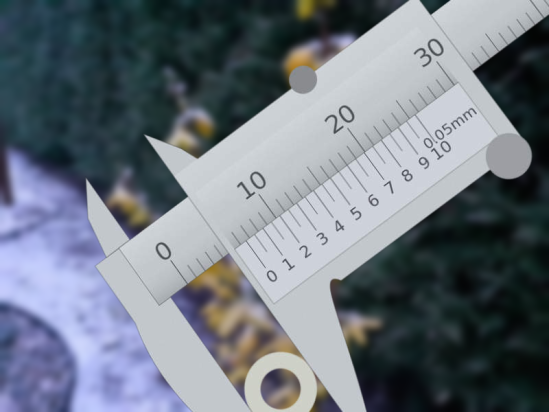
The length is value=6.6 unit=mm
